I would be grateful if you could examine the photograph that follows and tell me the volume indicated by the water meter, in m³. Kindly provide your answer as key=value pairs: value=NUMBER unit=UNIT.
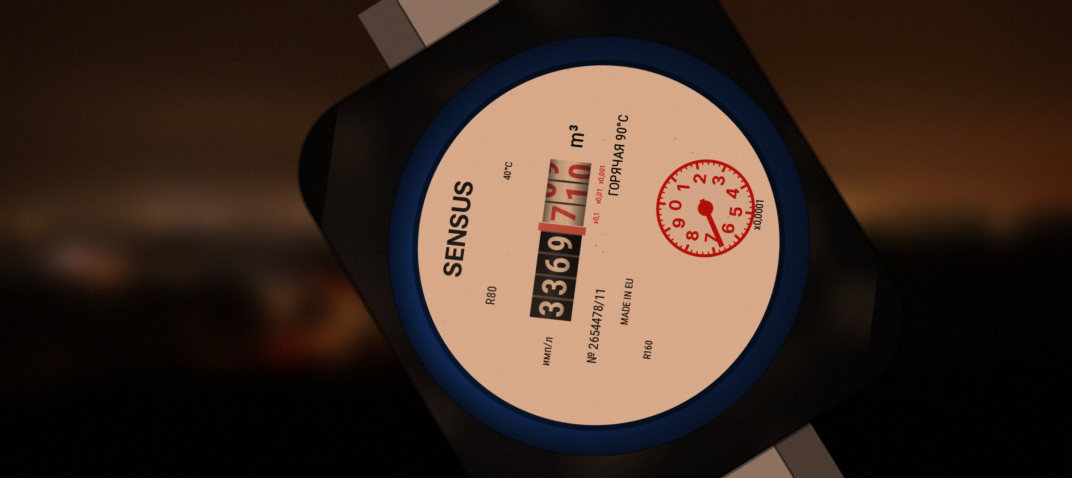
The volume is value=3369.7096 unit=m³
